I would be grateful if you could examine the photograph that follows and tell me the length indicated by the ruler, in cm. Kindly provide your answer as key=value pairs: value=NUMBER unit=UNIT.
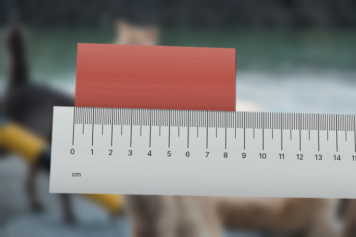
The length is value=8.5 unit=cm
